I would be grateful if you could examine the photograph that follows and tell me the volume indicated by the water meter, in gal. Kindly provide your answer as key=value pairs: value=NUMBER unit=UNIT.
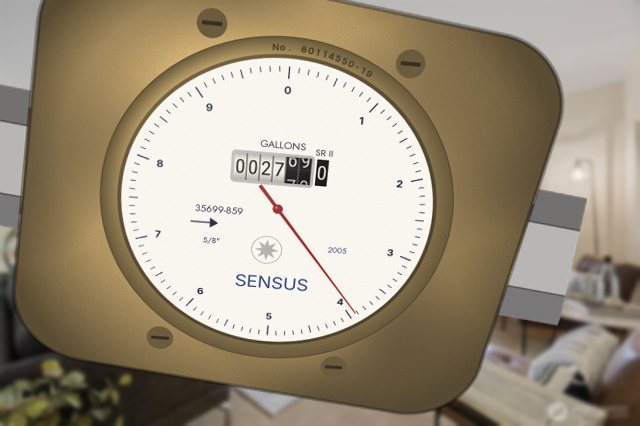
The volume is value=27693.9 unit=gal
